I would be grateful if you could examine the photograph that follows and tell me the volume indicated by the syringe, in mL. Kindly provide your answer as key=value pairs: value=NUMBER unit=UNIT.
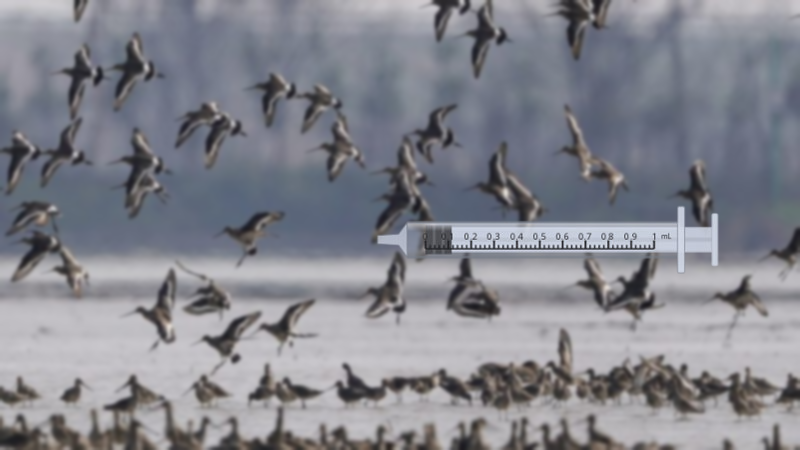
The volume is value=0 unit=mL
